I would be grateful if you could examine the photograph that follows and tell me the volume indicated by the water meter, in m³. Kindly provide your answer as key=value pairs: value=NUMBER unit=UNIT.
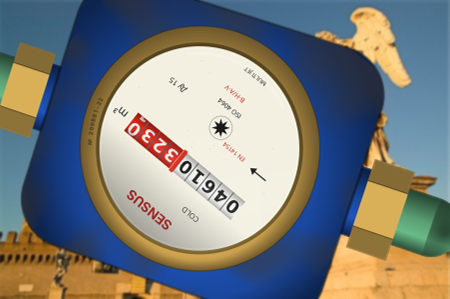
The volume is value=4610.3230 unit=m³
